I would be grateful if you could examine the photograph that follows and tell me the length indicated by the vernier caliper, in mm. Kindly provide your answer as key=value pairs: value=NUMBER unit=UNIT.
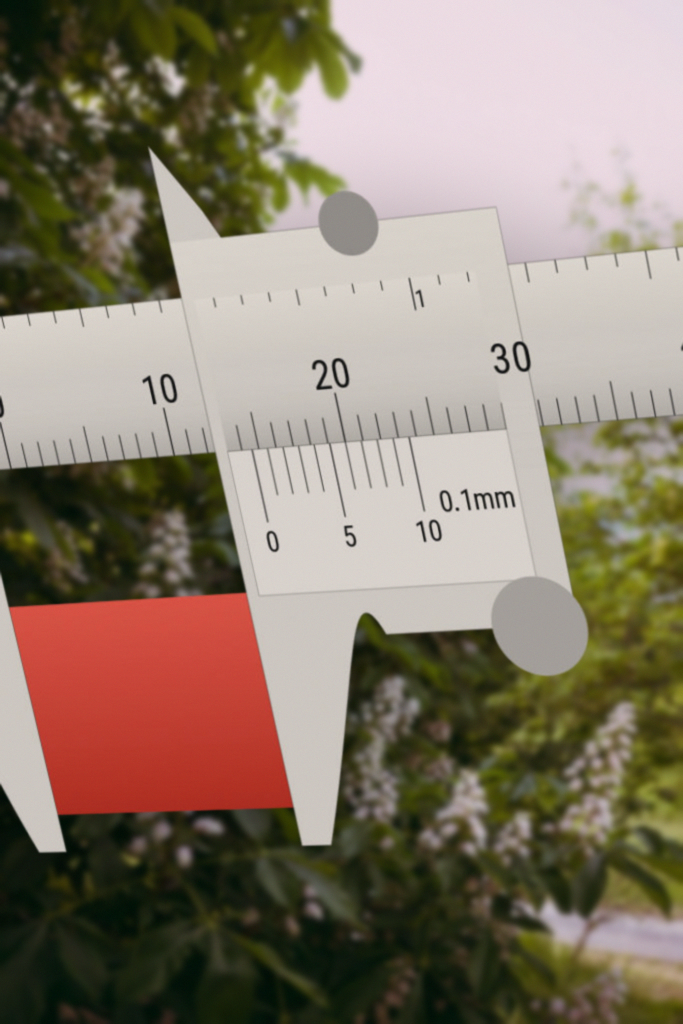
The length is value=14.6 unit=mm
